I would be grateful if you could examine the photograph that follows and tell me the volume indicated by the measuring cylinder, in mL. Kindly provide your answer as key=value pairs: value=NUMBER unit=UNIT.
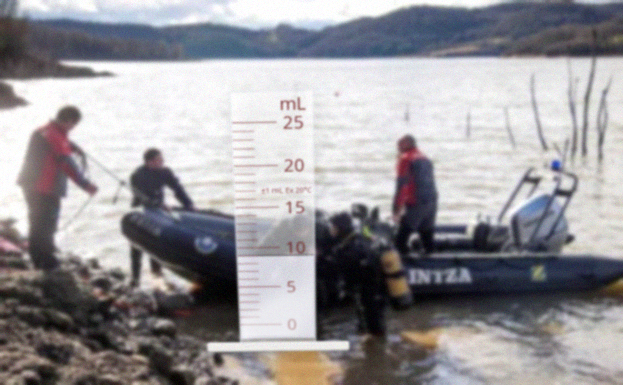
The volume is value=9 unit=mL
